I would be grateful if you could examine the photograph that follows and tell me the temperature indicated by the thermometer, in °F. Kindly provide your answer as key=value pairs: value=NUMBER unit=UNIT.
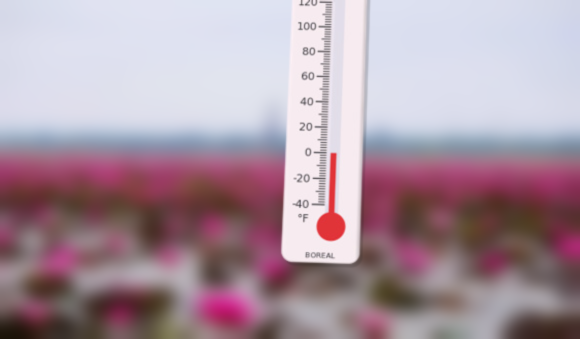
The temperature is value=0 unit=°F
